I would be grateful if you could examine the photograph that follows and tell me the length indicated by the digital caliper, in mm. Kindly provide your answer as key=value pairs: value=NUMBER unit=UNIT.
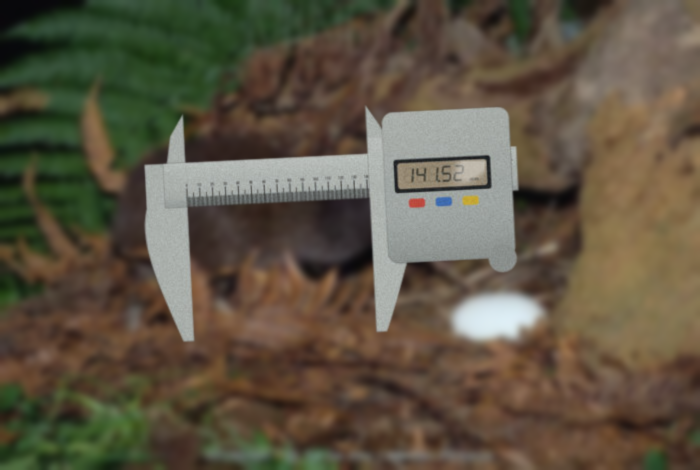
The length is value=141.52 unit=mm
